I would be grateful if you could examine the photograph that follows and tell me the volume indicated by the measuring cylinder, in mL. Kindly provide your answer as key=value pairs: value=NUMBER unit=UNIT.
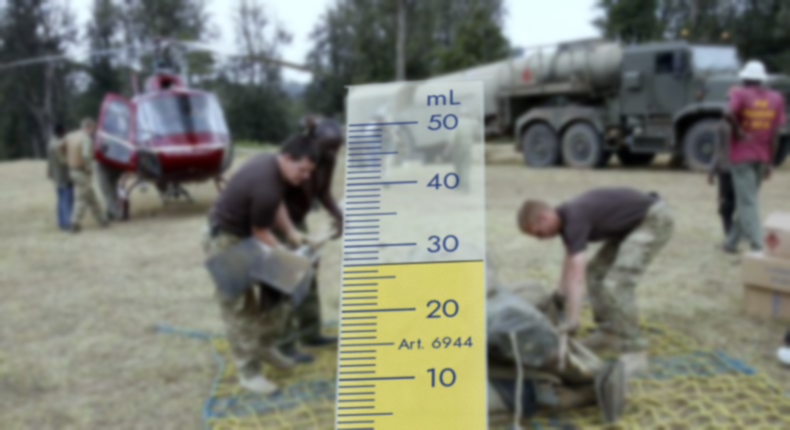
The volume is value=27 unit=mL
